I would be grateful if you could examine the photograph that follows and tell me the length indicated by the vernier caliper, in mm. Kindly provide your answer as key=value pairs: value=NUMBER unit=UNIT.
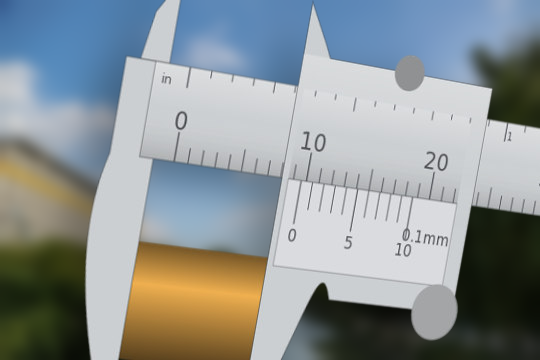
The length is value=9.6 unit=mm
